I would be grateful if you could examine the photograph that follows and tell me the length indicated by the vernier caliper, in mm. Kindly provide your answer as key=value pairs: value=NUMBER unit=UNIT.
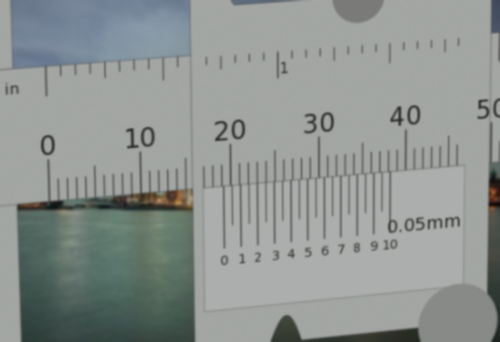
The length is value=19.2 unit=mm
